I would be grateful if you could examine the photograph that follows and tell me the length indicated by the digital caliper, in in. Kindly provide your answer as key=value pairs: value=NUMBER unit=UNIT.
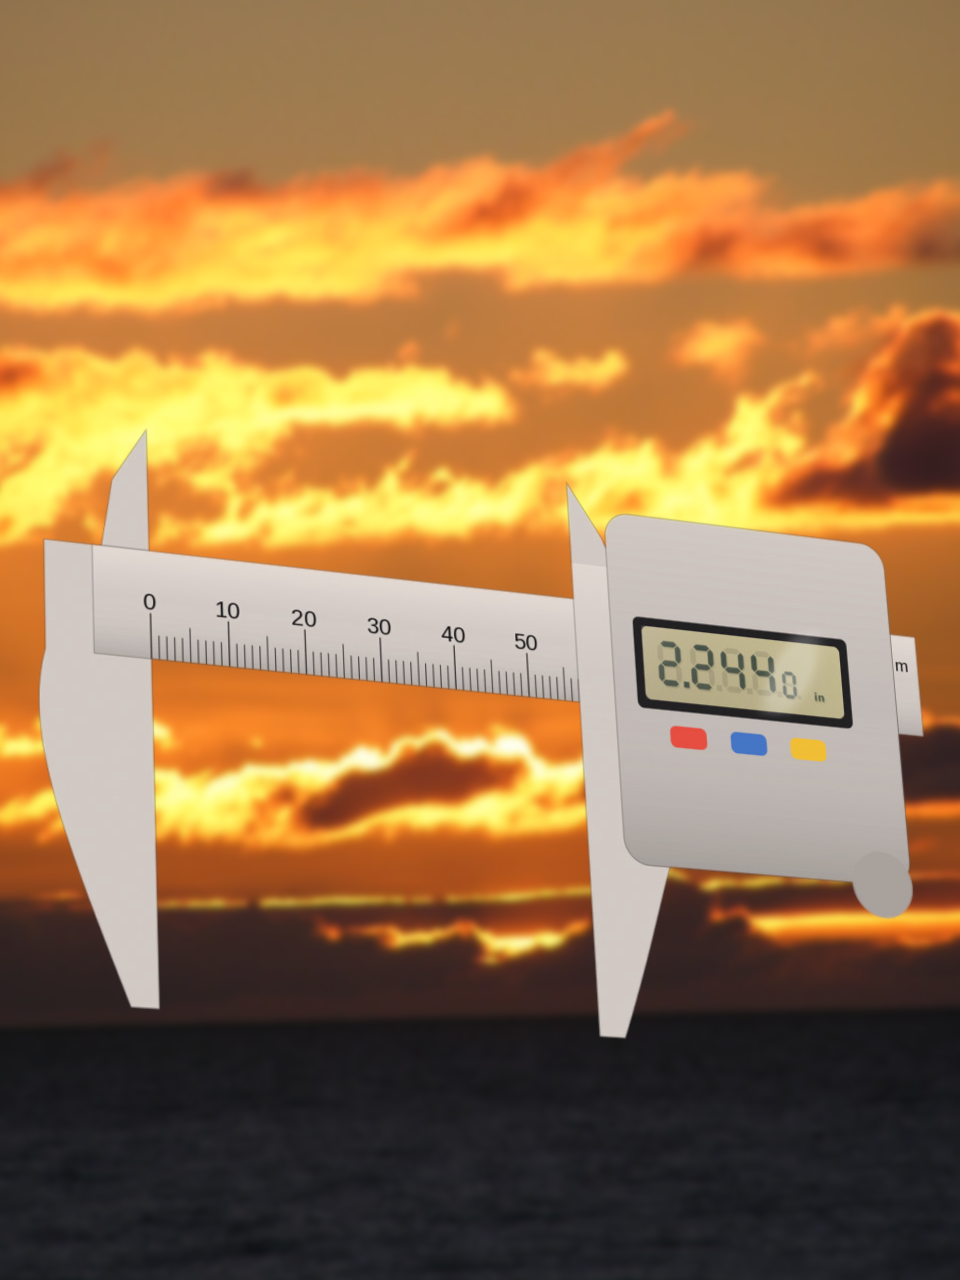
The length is value=2.2440 unit=in
